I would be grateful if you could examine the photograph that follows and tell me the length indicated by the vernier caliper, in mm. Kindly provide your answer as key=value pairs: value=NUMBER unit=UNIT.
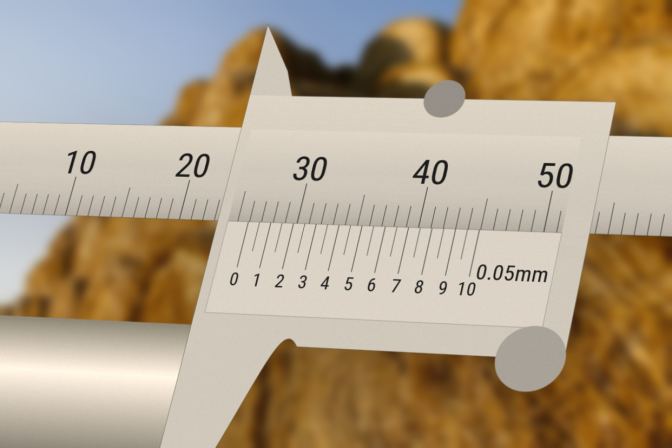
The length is value=25.9 unit=mm
